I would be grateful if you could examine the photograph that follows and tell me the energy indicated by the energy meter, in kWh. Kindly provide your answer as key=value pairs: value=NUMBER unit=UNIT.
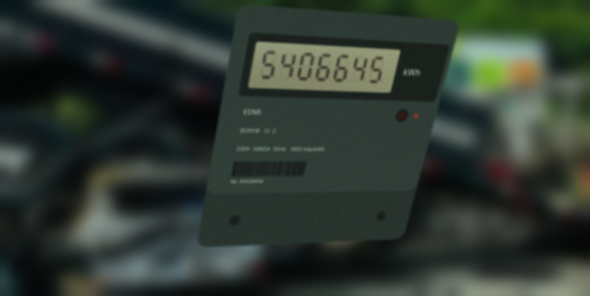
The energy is value=5406645 unit=kWh
